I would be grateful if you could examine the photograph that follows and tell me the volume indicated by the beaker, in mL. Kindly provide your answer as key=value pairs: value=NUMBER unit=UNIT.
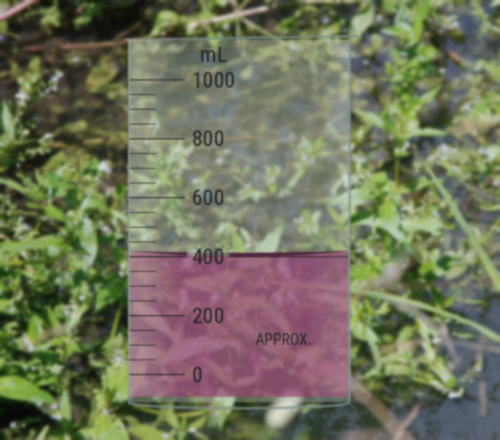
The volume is value=400 unit=mL
